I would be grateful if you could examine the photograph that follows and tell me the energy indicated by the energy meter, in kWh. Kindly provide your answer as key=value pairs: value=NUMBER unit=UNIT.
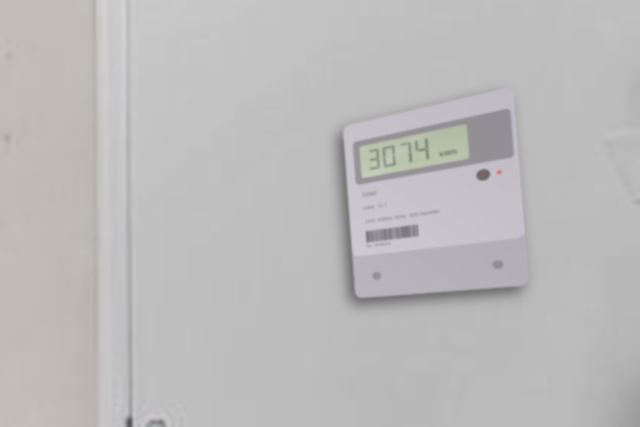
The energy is value=3074 unit=kWh
